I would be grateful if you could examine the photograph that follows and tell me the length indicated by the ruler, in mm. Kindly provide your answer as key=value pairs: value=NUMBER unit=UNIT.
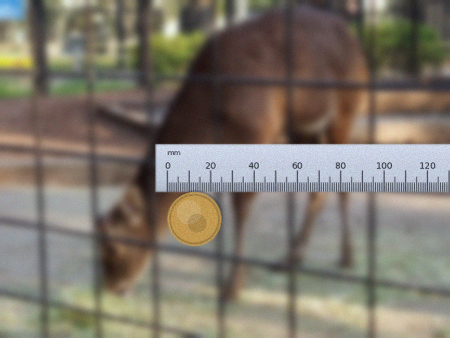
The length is value=25 unit=mm
